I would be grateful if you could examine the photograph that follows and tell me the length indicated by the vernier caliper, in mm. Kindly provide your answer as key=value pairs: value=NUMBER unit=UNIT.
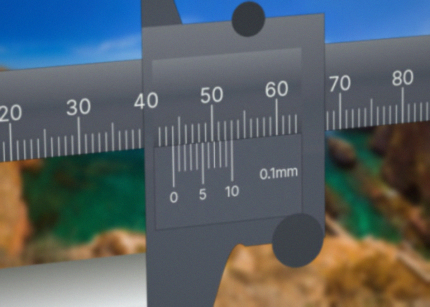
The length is value=44.0 unit=mm
